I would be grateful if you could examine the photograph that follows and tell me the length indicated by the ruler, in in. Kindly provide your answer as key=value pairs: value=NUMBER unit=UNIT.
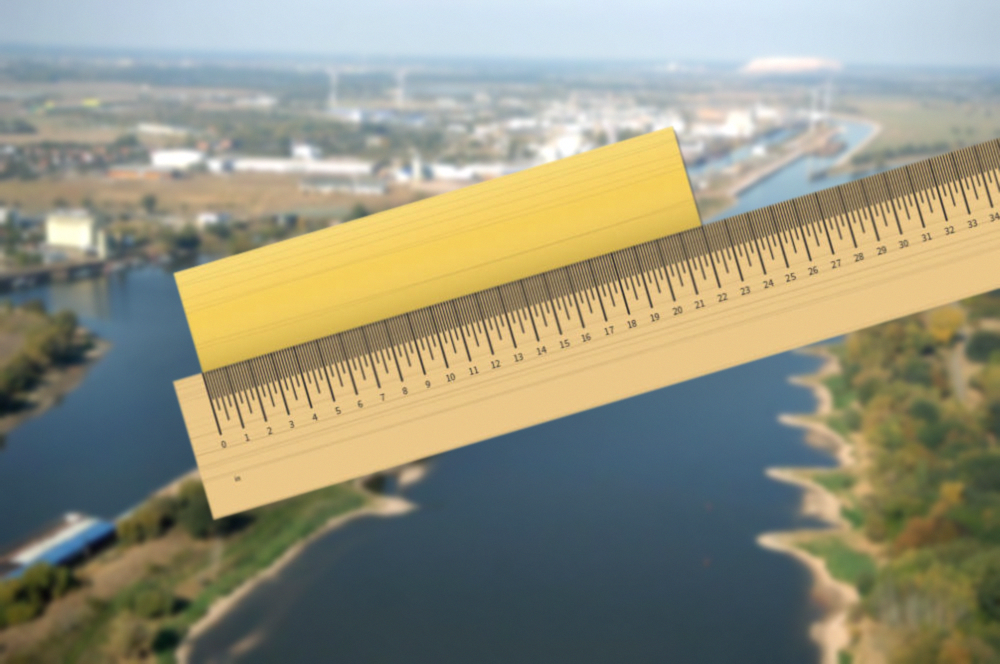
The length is value=22 unit=in
